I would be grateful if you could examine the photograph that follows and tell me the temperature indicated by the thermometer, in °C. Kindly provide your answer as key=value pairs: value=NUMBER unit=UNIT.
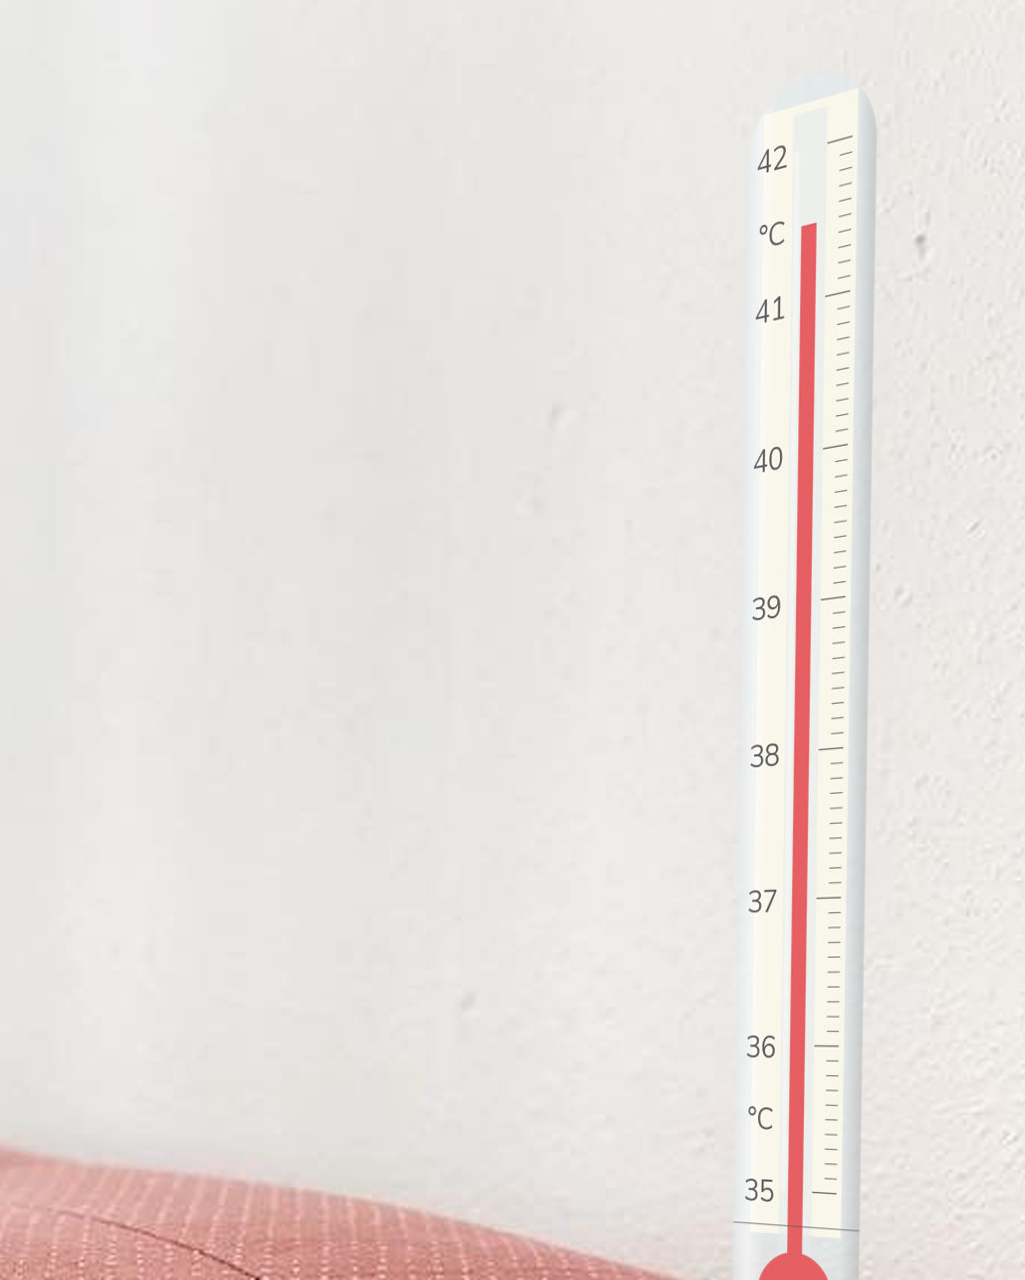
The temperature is value=41.5 unit=°C
